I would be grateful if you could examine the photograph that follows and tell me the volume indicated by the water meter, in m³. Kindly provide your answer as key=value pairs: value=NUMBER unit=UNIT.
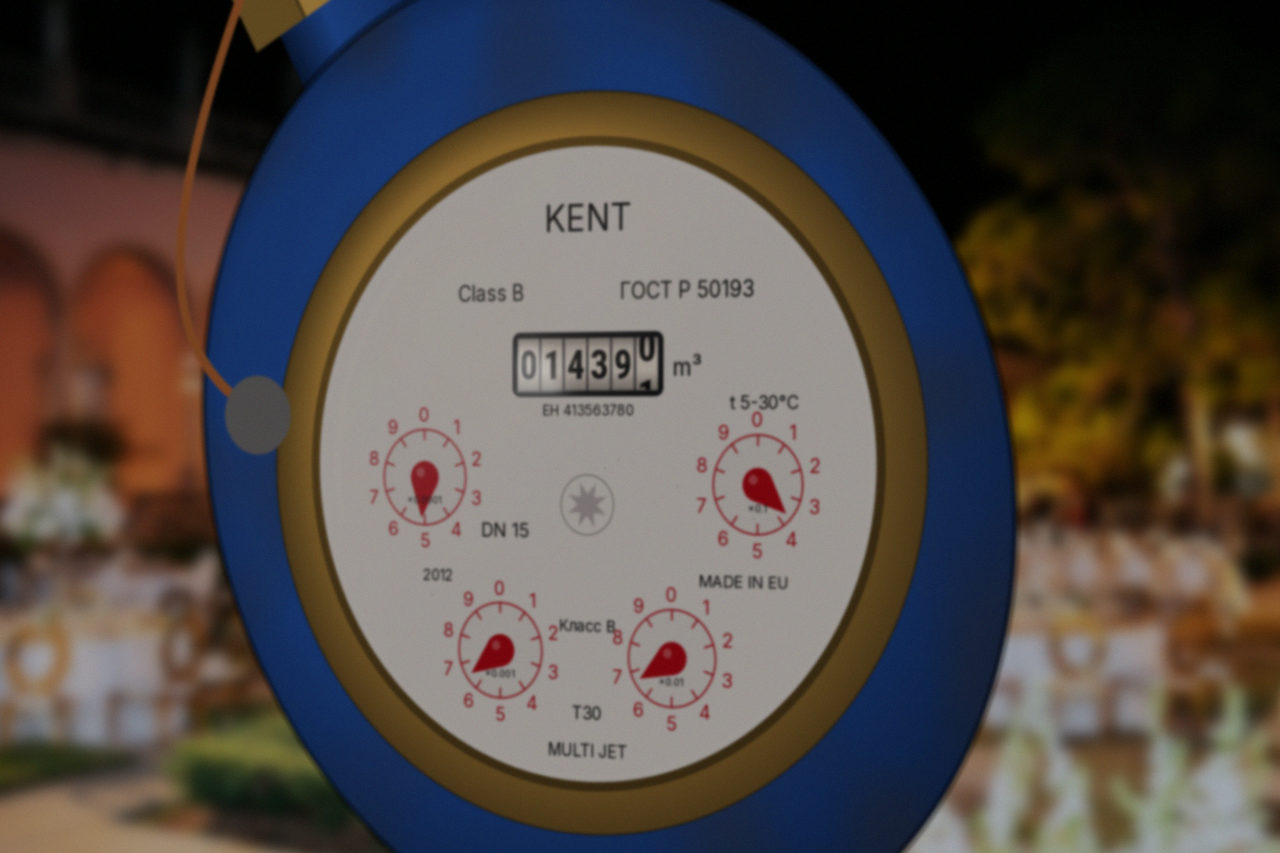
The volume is value=14390.3665 unit=m³
